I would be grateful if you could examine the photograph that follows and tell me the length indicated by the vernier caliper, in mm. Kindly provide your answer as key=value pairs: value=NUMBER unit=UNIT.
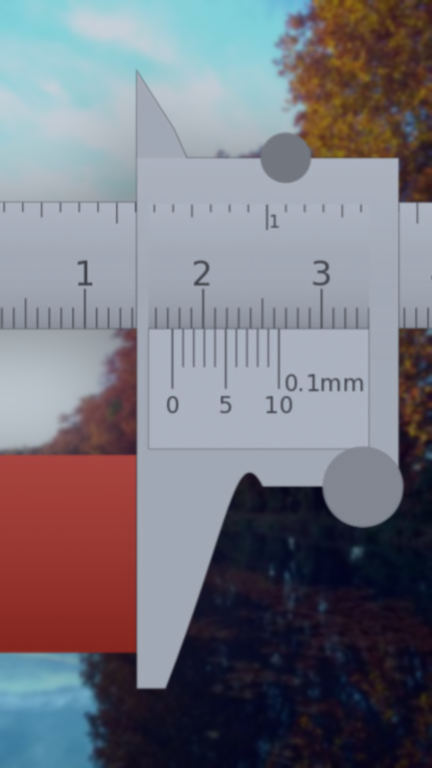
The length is value=17.4 unit=mm
